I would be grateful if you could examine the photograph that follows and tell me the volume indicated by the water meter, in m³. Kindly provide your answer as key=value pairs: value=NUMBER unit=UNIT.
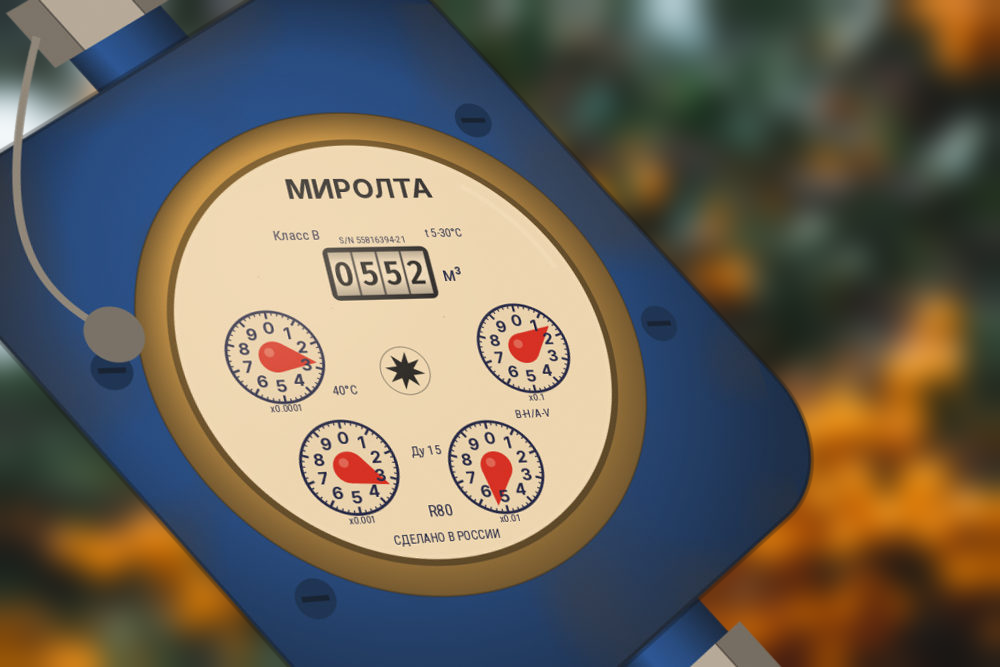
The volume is value=552.1532 unit=m³
